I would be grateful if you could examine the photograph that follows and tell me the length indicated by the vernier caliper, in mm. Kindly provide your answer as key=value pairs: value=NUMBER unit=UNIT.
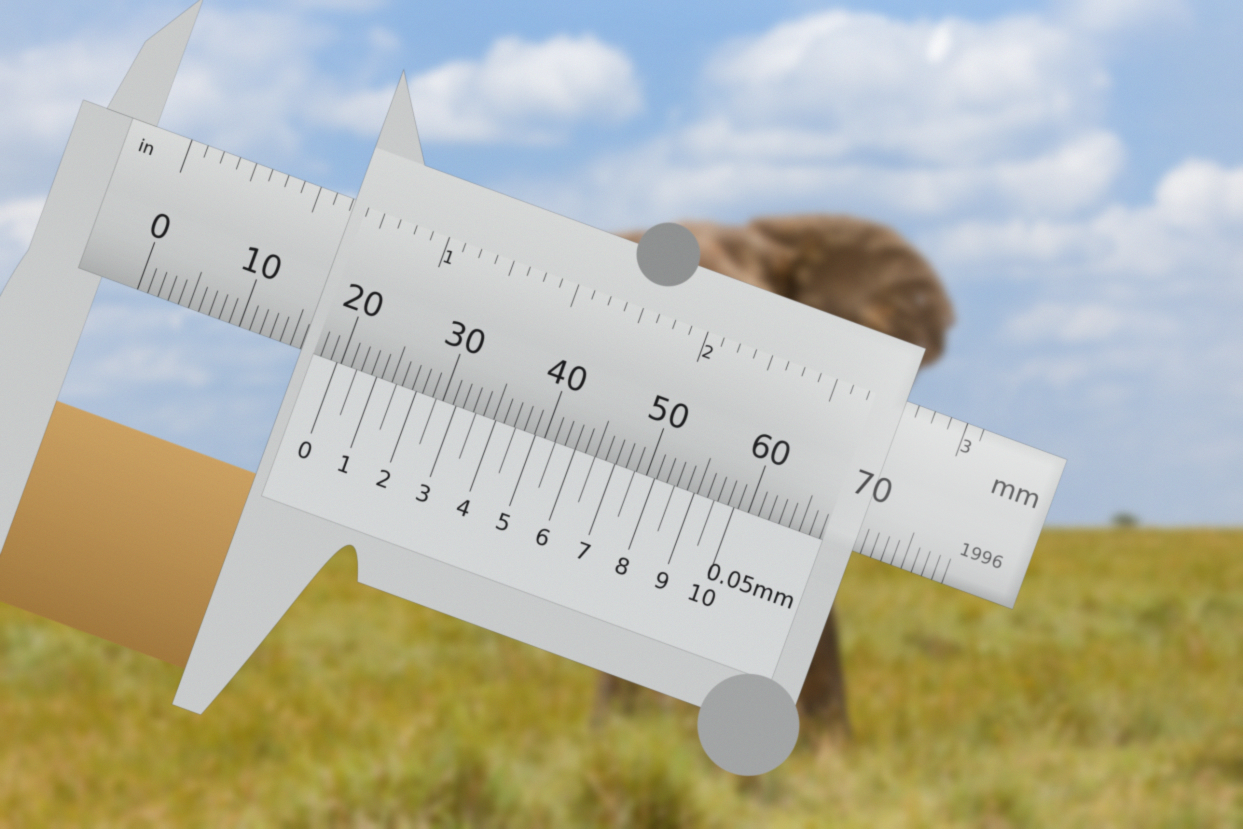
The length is value=19.6 unit=mm
